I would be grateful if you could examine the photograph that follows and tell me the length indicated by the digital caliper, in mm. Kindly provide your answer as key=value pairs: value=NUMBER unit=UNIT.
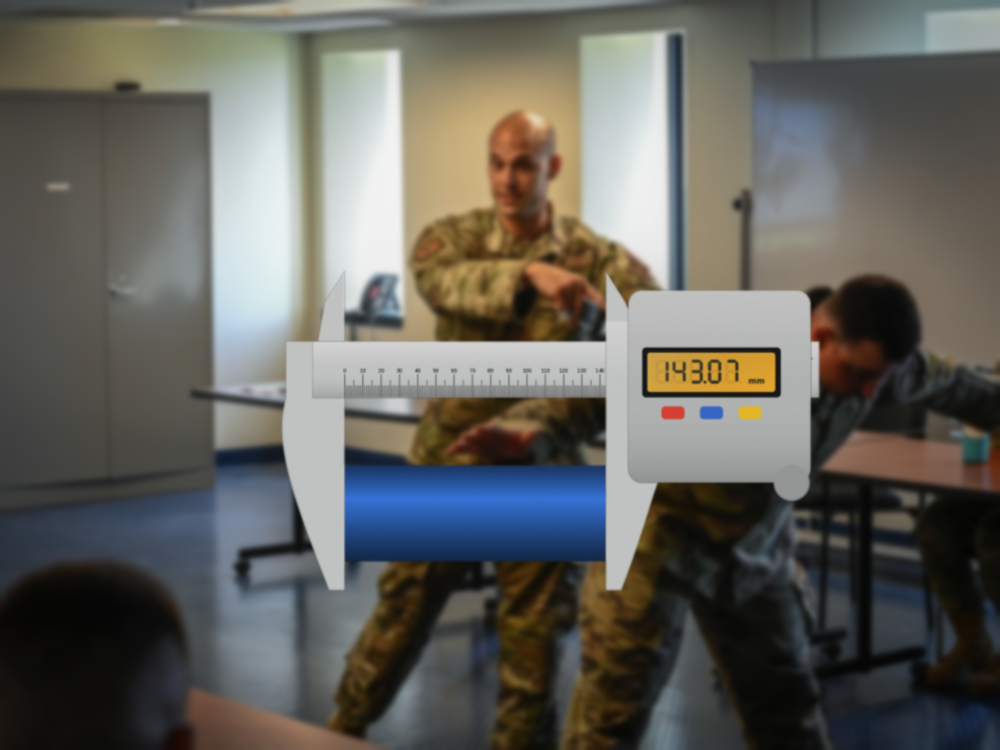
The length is value=143.07 unit=mm
